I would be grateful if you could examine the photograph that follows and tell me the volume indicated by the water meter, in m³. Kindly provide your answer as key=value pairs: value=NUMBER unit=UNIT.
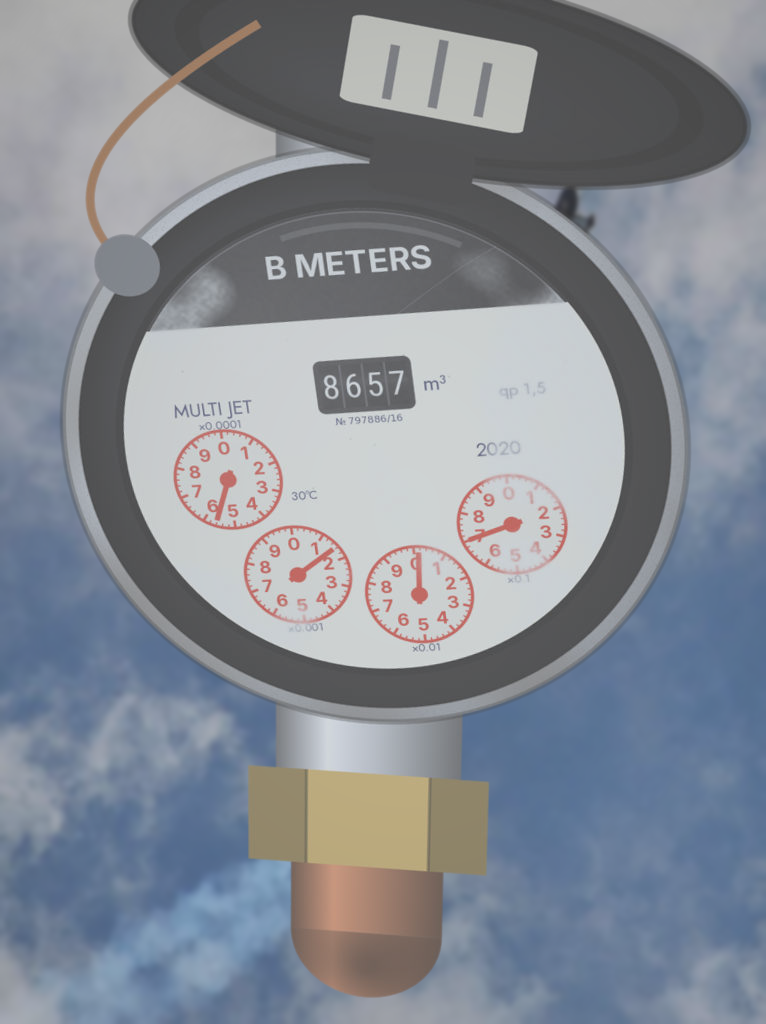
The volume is value=8657.7015 unit=m³
